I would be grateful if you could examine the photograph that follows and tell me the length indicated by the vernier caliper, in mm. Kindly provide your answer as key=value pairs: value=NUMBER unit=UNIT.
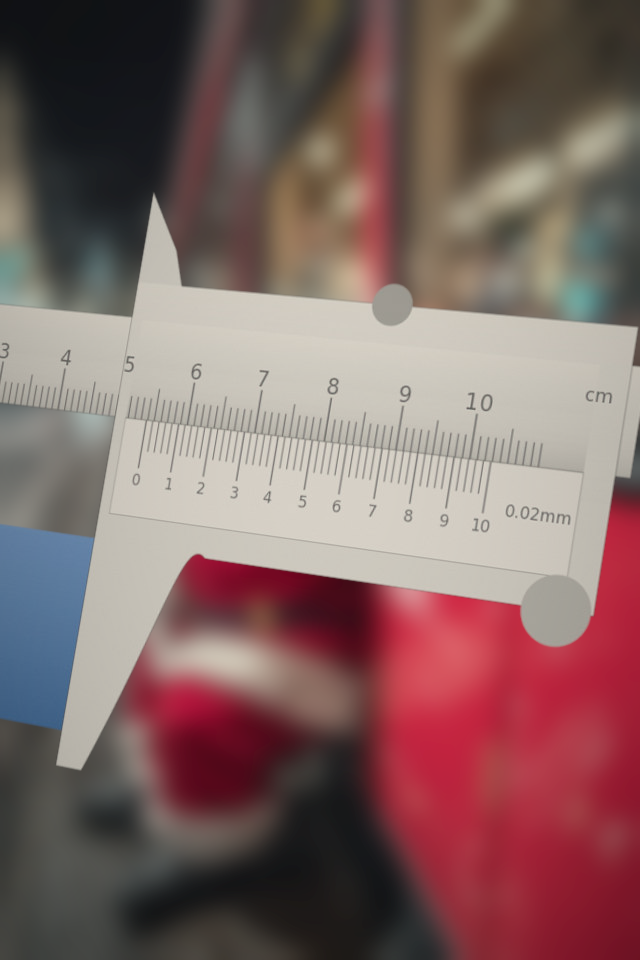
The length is value=53.8 unit=mm
